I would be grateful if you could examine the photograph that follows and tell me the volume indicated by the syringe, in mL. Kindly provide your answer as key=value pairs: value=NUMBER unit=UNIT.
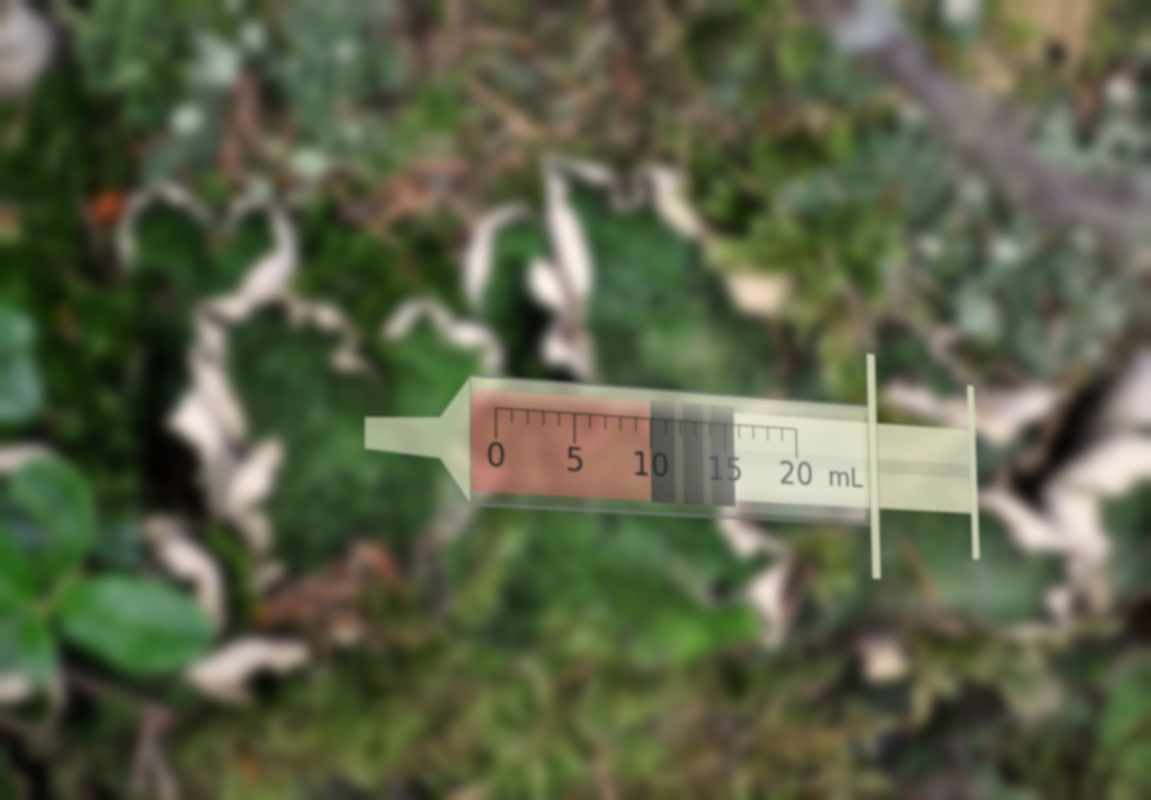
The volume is value=10 unit=mL
